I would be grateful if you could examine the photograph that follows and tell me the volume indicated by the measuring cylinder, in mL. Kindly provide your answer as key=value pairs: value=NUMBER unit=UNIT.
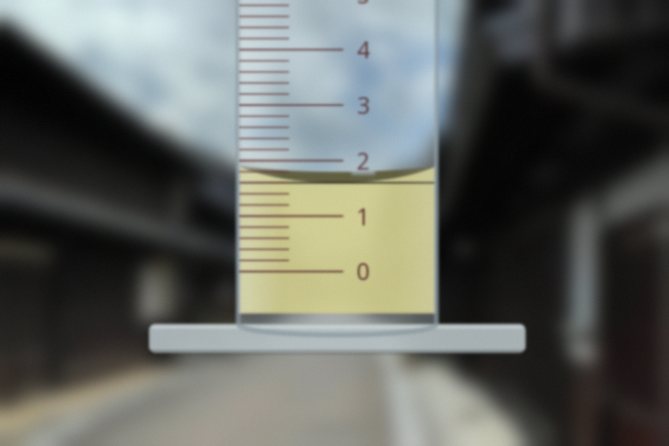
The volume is value=1.6 unit=mL
